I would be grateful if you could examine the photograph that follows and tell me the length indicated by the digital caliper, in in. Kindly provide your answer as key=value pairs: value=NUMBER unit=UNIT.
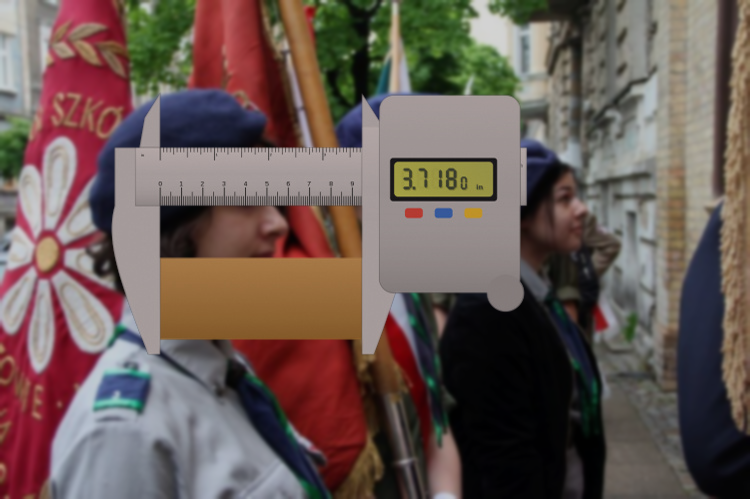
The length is value=3.7180 unit=in
